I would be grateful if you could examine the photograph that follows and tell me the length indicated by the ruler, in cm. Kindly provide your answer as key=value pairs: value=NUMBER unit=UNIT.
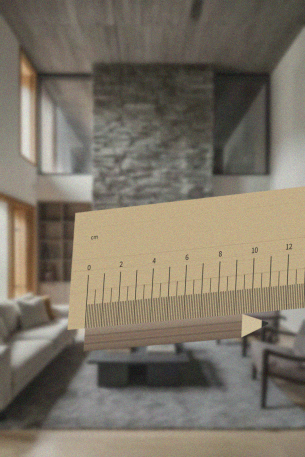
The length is value=11 unit=cm
